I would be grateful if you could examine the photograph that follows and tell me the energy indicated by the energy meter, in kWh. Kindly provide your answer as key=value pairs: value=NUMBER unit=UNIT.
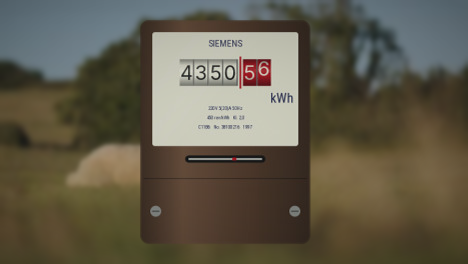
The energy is value=4350.56 unit=kWh
